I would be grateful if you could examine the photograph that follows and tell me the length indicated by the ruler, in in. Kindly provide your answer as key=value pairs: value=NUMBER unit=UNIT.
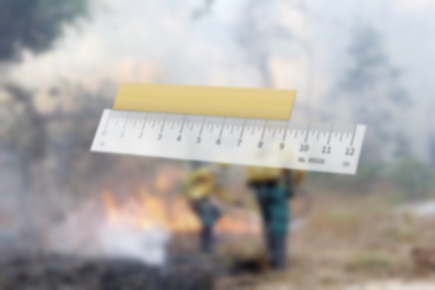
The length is value=9 unit=in
